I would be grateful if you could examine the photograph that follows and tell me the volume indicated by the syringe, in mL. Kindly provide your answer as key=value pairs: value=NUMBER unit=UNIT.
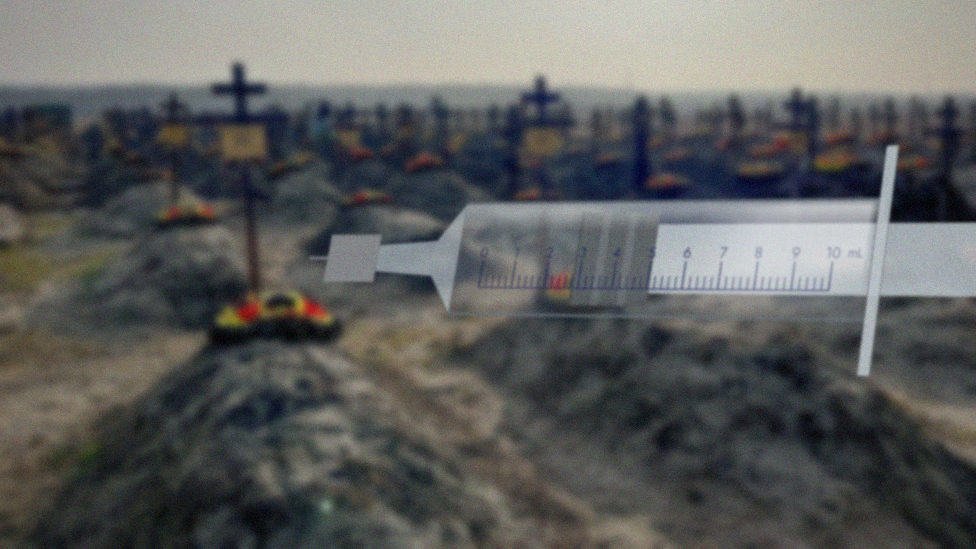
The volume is value=2.8 unit=mL
